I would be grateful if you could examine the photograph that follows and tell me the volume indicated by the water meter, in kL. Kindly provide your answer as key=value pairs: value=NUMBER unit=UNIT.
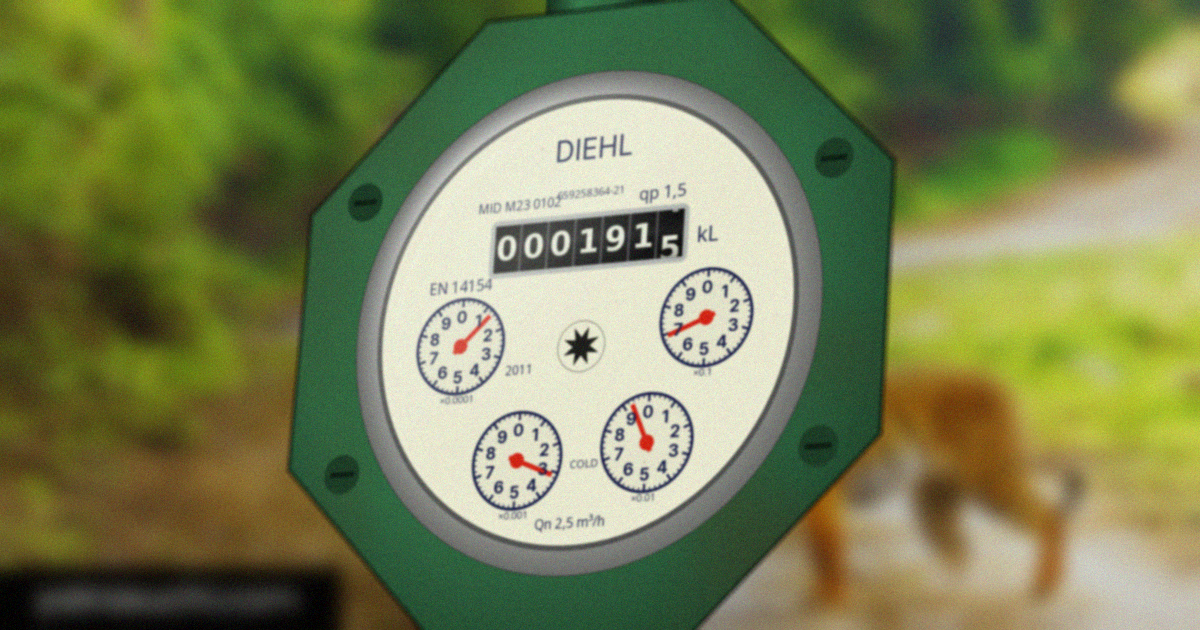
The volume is value=1914.6931 unit=kL
